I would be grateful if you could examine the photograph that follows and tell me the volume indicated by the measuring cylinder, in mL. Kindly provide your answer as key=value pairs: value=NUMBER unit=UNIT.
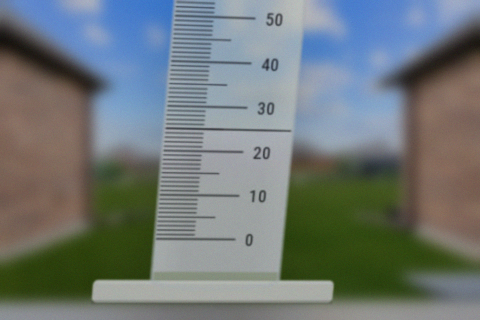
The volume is value=25 unit=mL
